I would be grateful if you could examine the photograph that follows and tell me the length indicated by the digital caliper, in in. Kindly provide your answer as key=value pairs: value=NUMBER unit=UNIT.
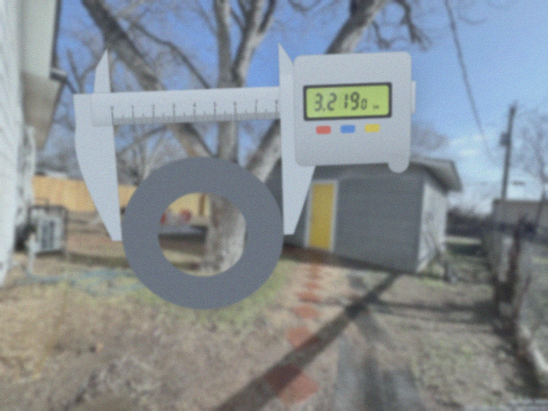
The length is value=3.2190 unit=in
